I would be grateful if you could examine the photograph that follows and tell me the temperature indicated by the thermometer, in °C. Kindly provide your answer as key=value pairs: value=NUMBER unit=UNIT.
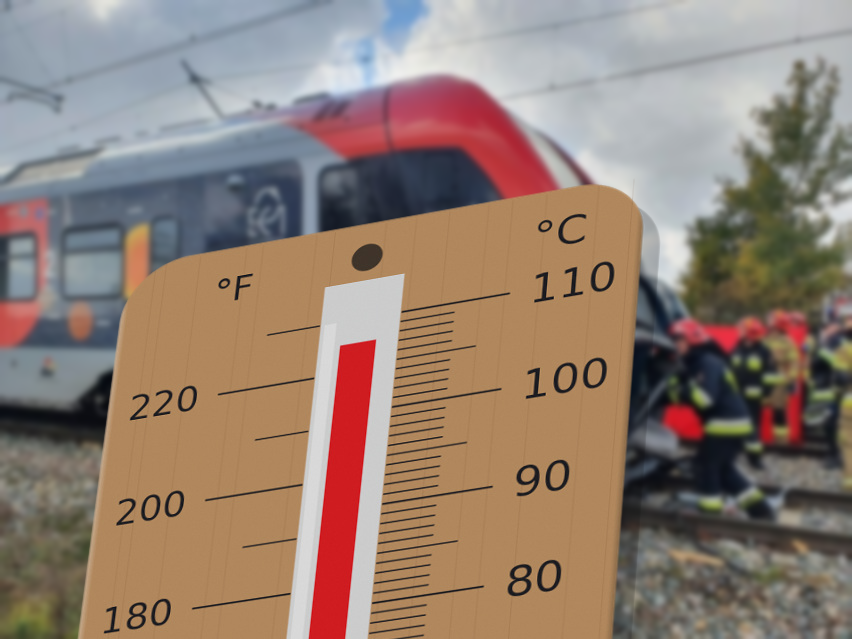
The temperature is value=107.5 unit=°C
